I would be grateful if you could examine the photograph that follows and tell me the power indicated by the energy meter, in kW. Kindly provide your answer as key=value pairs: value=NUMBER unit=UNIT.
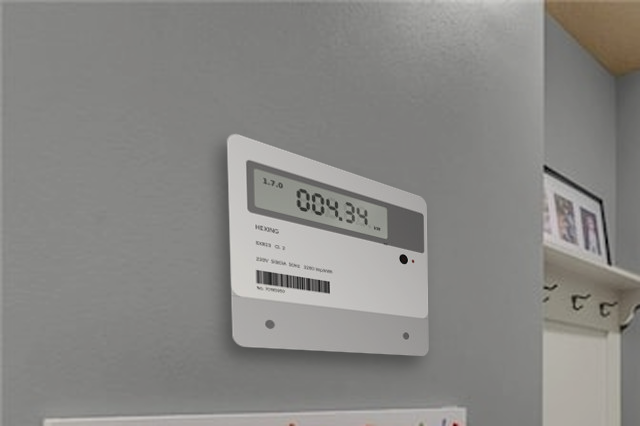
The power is value=4.34 unit=kW
